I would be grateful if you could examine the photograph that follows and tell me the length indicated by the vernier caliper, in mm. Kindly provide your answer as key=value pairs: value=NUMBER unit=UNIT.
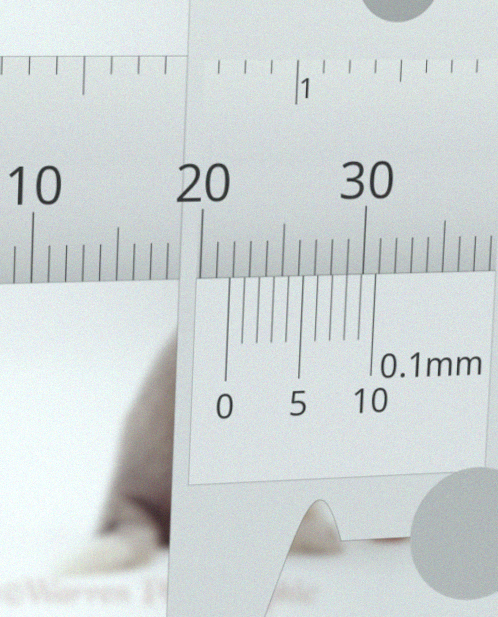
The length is value=21.8 unit=mm
